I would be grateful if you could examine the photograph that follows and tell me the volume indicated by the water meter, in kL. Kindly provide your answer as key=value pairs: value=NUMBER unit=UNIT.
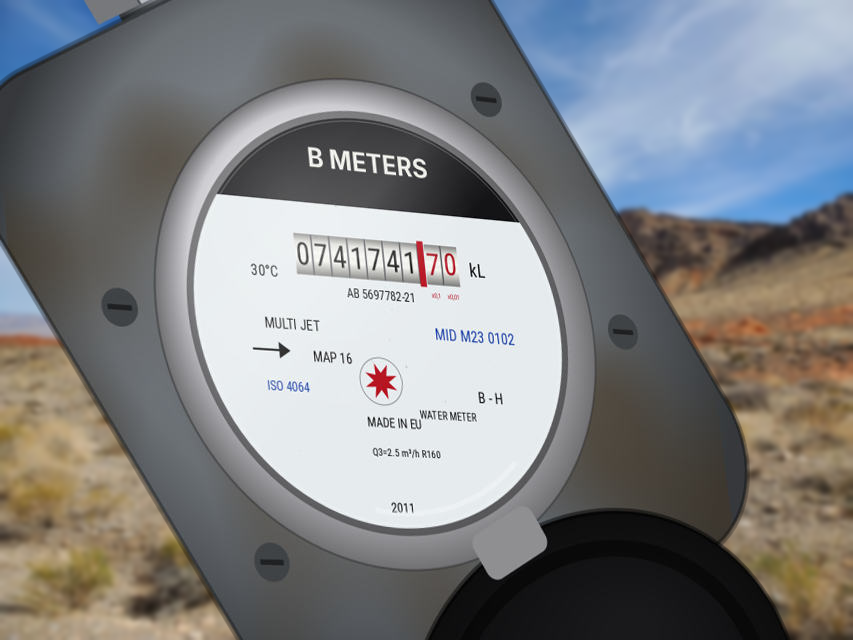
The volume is value=741741.70 unit=kL
